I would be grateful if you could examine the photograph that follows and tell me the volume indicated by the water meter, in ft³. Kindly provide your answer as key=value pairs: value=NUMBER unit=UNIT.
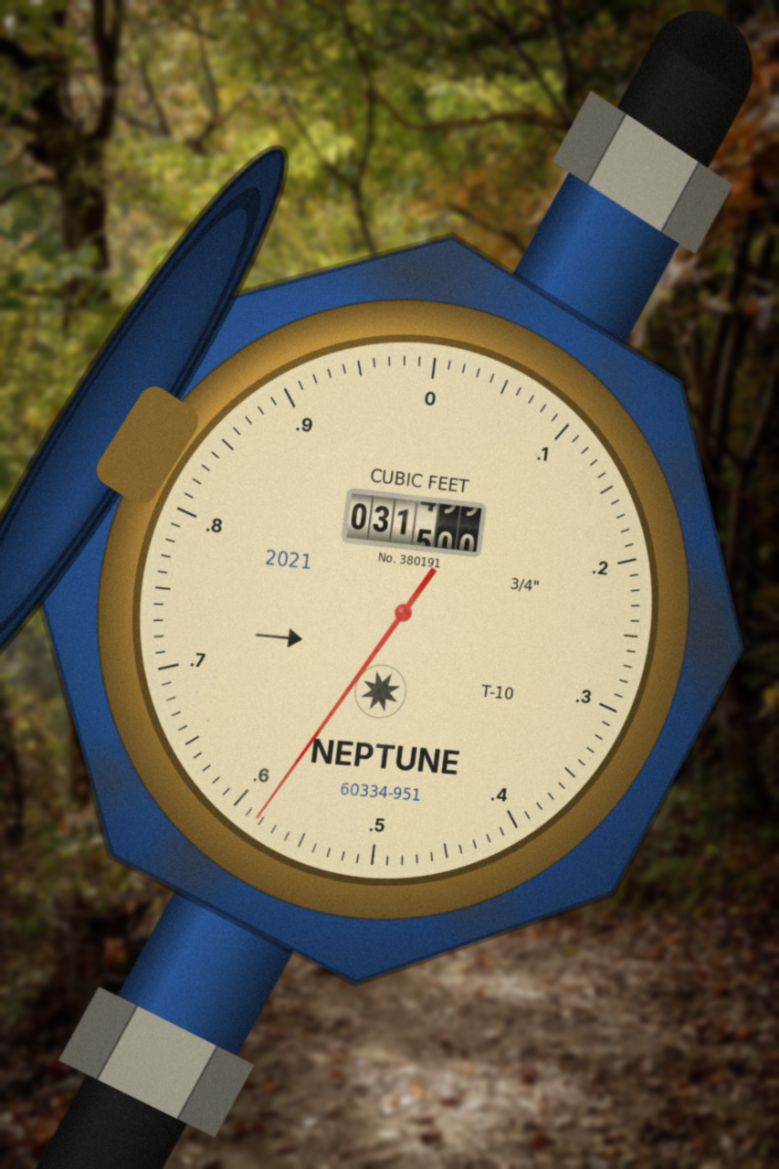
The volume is value=31499.58 unit=ft³
